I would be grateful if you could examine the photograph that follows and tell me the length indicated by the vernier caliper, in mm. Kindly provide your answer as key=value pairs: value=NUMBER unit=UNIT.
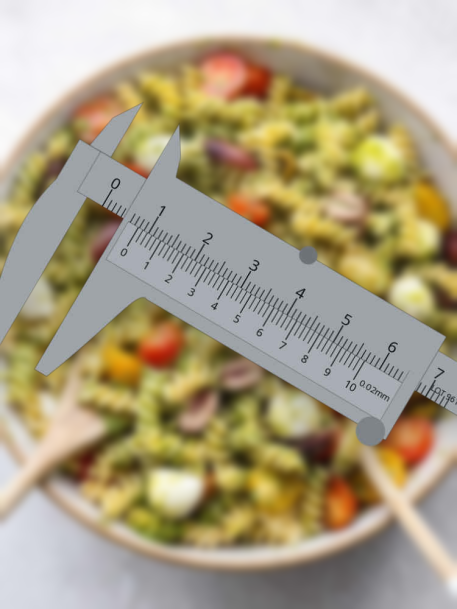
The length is value=7.8 unit=mm
